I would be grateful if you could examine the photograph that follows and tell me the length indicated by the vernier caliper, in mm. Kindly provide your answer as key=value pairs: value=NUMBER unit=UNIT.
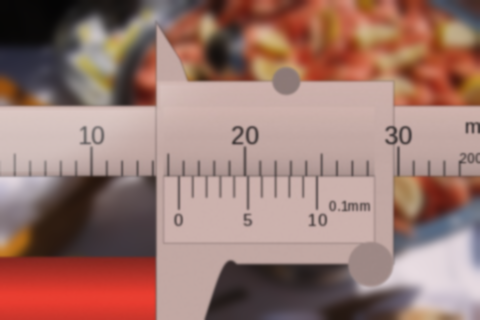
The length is value=15.7 unit=mm
